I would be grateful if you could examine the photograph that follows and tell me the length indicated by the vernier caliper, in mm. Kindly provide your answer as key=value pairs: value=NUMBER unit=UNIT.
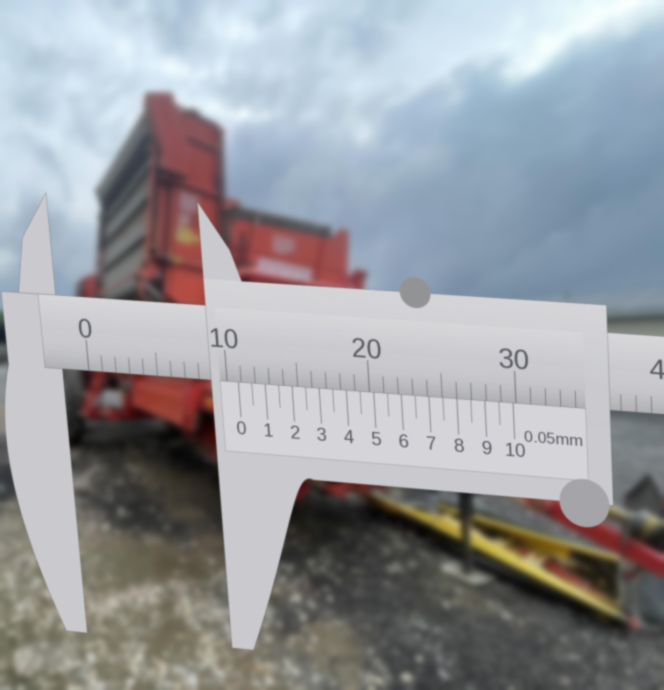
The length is value=10.8 unit=mm
